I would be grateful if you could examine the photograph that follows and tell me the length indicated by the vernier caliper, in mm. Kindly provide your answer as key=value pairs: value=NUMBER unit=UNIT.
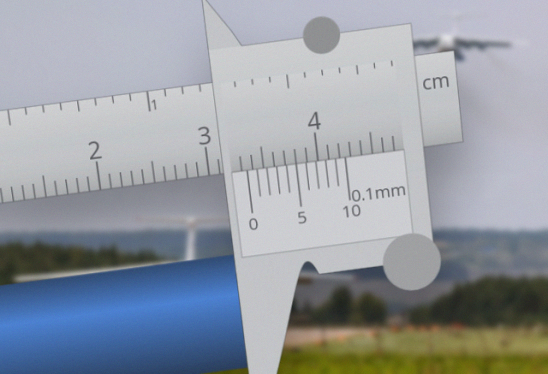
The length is value=33.5 unit=mm
